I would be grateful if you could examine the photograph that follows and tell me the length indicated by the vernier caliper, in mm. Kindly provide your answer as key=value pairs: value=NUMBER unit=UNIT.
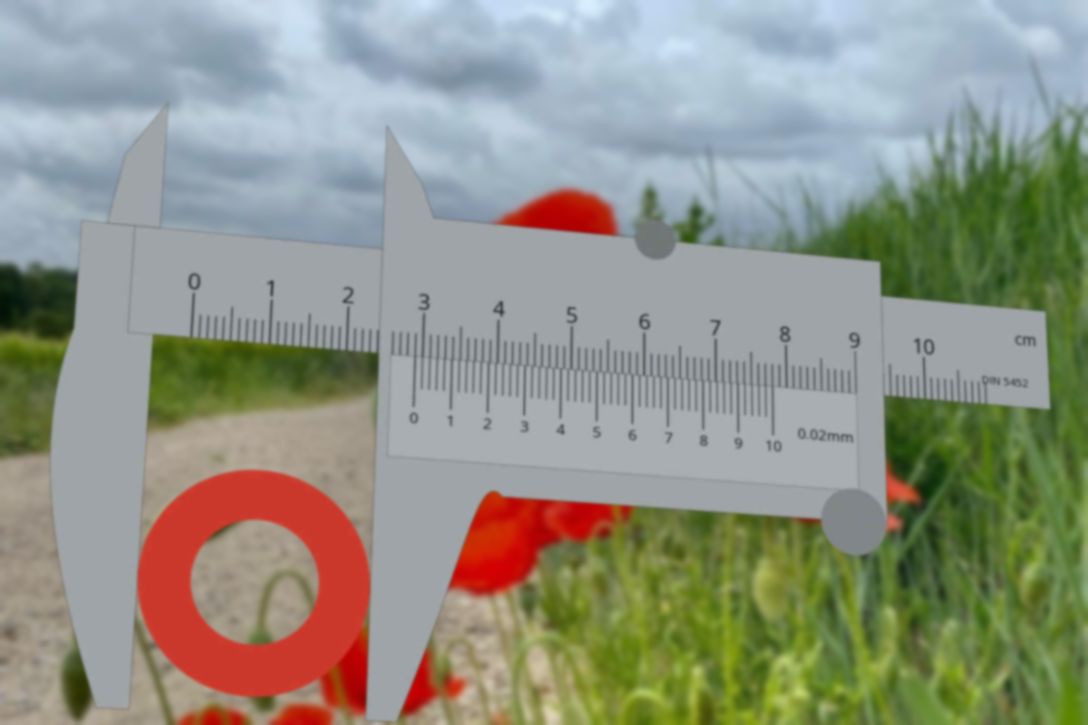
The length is value=29.0 unit=mm
